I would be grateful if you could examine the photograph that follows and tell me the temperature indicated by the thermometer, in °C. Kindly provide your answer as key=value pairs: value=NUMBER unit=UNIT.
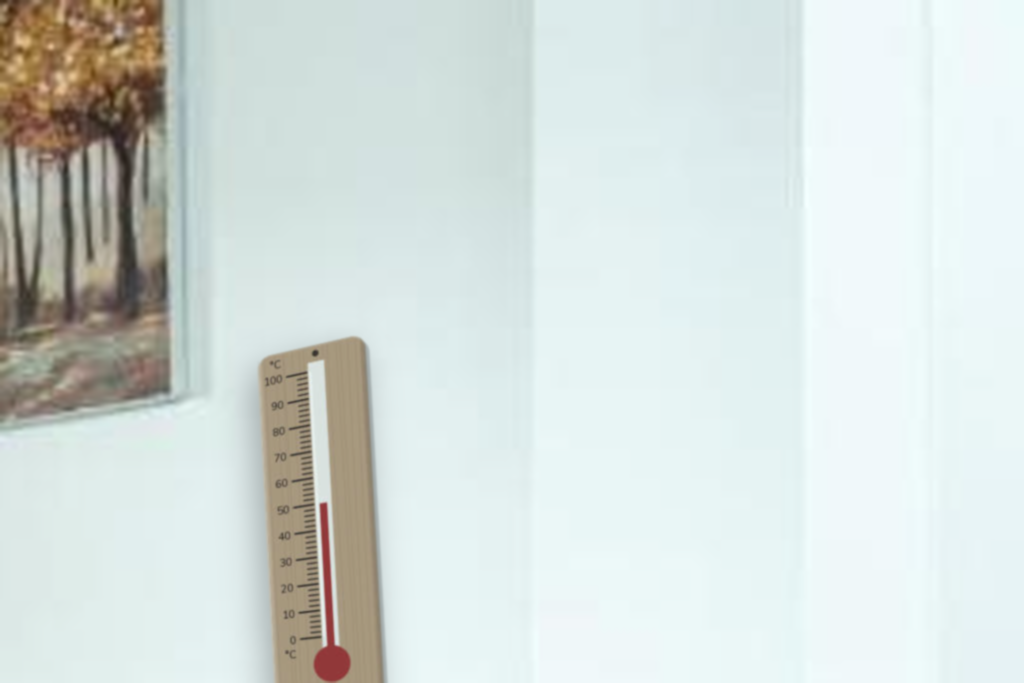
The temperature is value=50 unit=°C
